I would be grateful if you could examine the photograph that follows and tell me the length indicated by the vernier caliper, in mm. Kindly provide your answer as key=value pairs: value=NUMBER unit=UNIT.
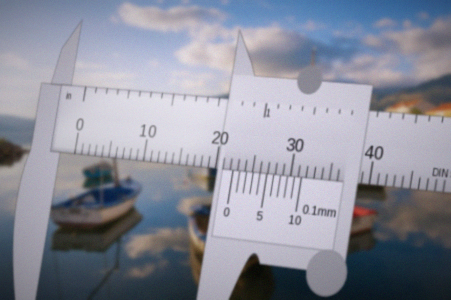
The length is value=22.4 unit=mm
